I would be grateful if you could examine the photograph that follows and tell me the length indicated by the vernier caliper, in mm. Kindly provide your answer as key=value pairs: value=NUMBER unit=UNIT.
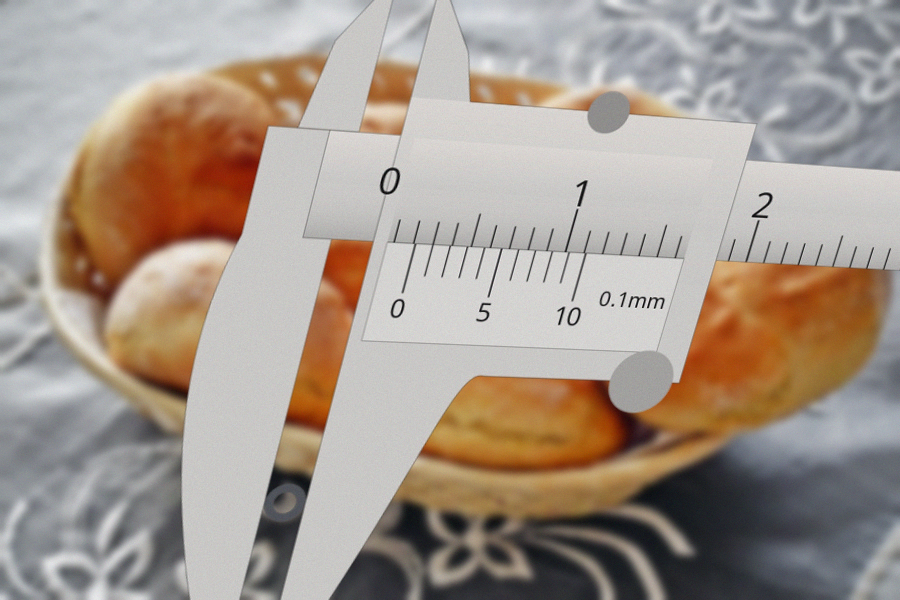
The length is value=2.1 unit=mm
